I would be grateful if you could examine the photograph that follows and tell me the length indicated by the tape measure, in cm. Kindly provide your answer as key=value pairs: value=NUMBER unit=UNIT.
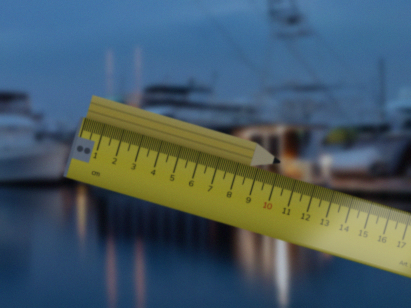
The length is value=10 unit=cm
